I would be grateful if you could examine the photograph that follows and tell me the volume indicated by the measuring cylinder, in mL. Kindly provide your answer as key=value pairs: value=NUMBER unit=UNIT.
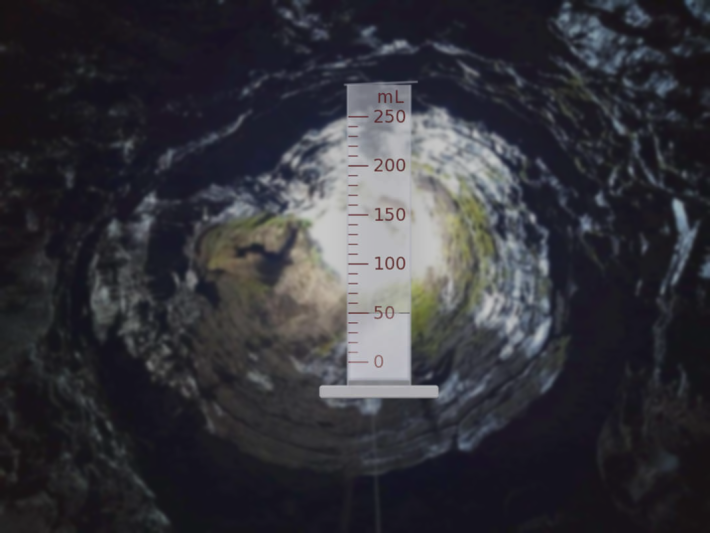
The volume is value=50 unit=mL
